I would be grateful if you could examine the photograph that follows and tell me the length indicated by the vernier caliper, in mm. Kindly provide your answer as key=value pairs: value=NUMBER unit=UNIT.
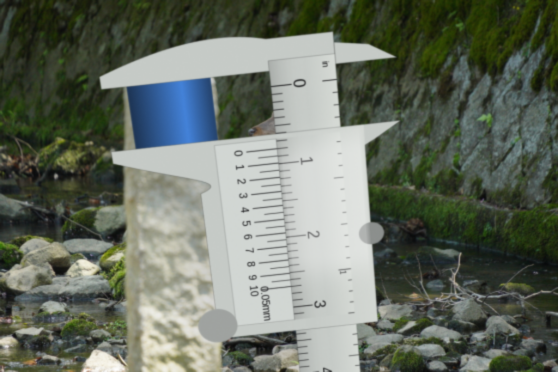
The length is value=8.0 unit=mm
